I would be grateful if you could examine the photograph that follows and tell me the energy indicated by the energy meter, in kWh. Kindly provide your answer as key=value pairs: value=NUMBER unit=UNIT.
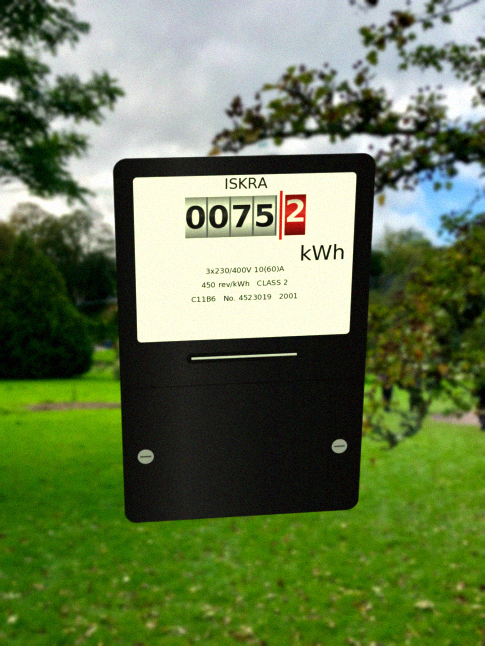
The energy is value=75.2 unit=kWh
